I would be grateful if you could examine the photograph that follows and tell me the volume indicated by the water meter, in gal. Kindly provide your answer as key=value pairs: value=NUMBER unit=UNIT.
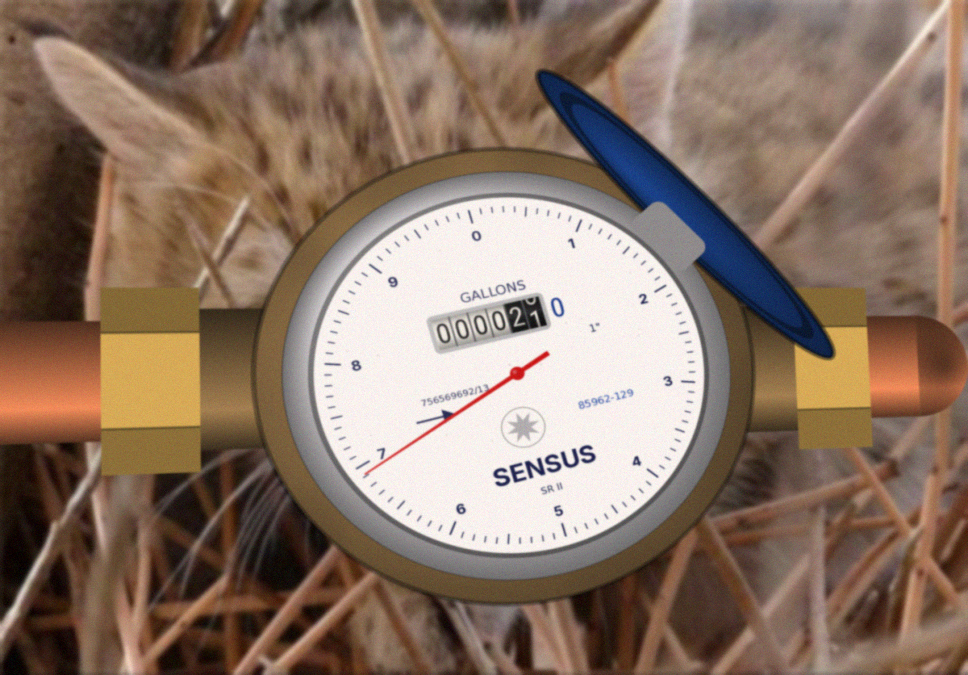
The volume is value=206.9 unit=gal
